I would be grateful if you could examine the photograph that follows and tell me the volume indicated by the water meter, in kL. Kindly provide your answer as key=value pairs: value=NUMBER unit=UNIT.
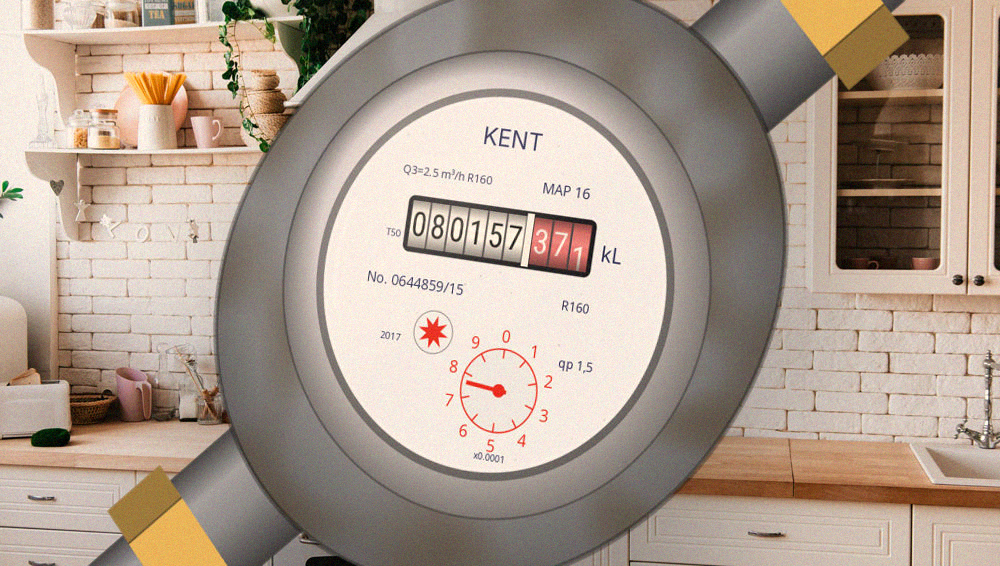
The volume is value=80157.3707 unit=kL
